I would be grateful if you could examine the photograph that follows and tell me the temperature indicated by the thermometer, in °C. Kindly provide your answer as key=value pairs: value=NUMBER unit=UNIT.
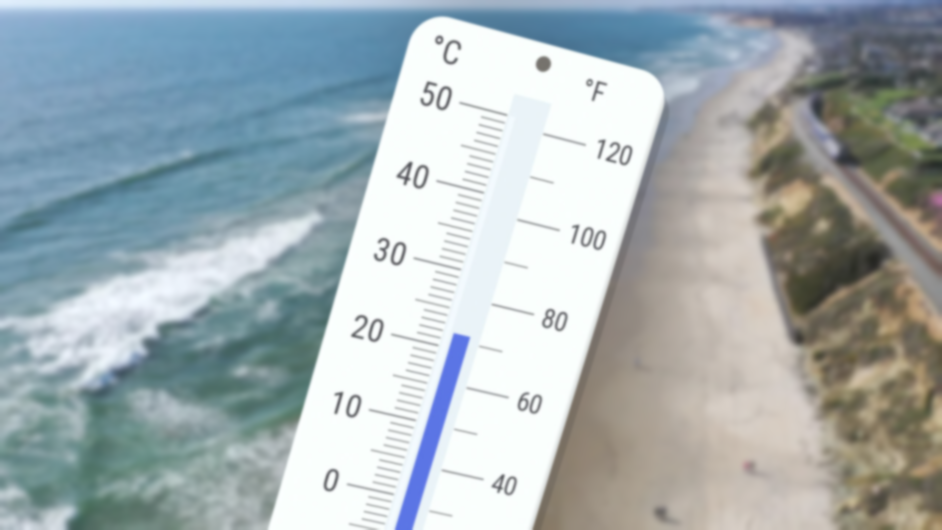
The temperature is value=22 unit=°C
